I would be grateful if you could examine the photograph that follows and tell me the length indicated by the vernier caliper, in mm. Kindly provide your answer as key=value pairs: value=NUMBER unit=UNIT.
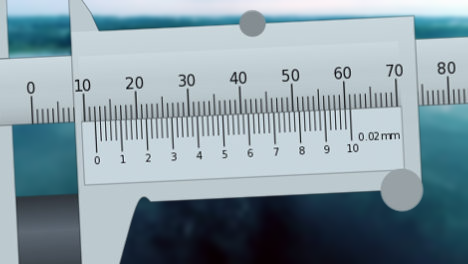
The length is value=12.0 unit=mm
